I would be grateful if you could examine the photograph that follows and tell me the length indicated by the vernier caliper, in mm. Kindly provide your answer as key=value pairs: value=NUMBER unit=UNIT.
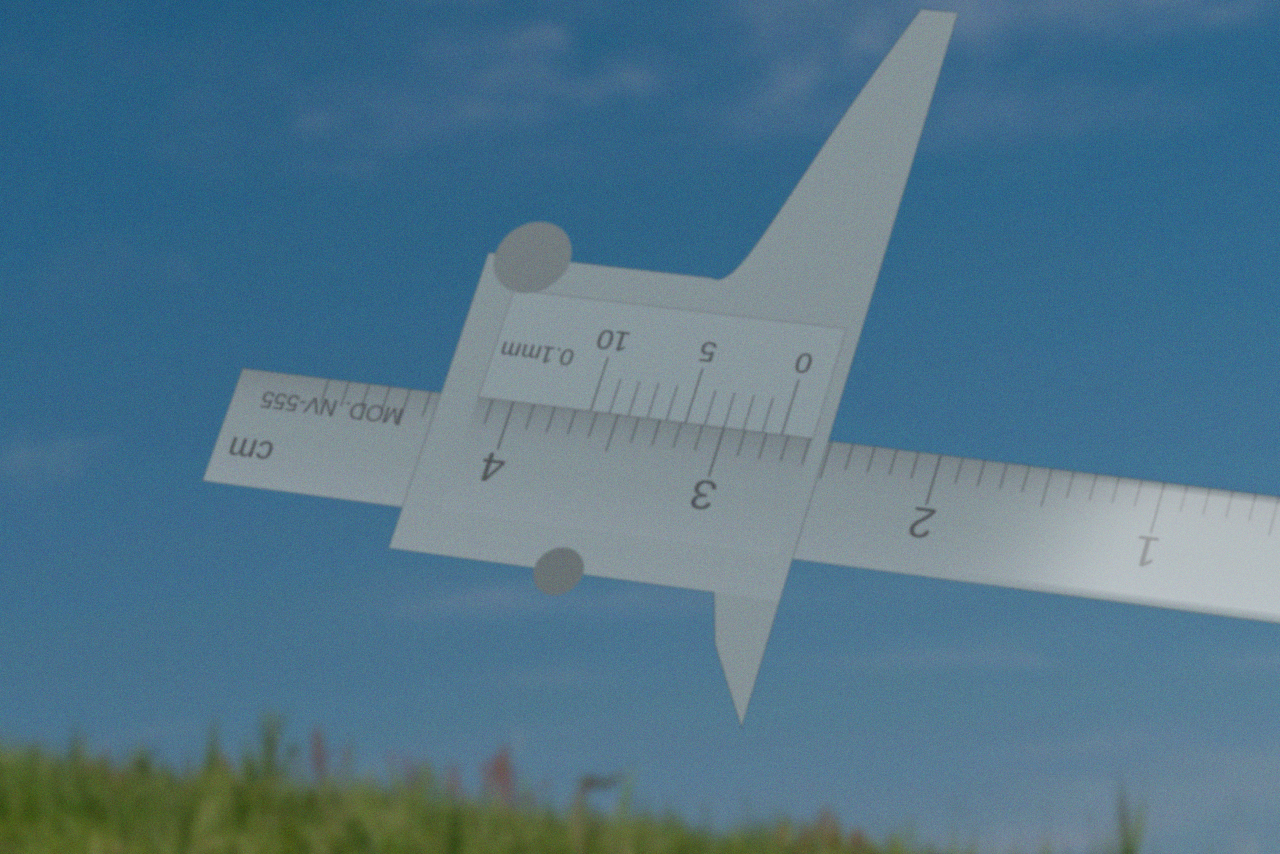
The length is value=27.3 unit=mm
